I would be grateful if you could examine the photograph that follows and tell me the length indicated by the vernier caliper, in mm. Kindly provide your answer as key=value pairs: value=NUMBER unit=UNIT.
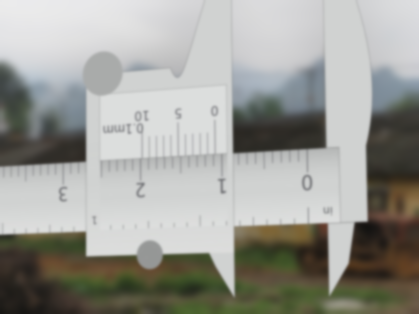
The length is value=10.8 unit=mm
